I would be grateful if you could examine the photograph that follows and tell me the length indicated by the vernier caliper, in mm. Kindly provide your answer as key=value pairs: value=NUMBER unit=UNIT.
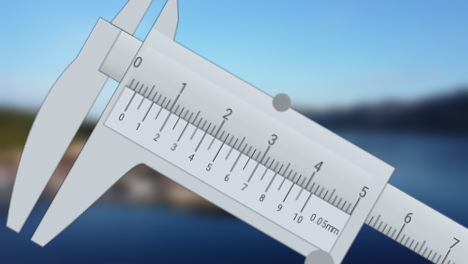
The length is value=2.5 unit=mm
